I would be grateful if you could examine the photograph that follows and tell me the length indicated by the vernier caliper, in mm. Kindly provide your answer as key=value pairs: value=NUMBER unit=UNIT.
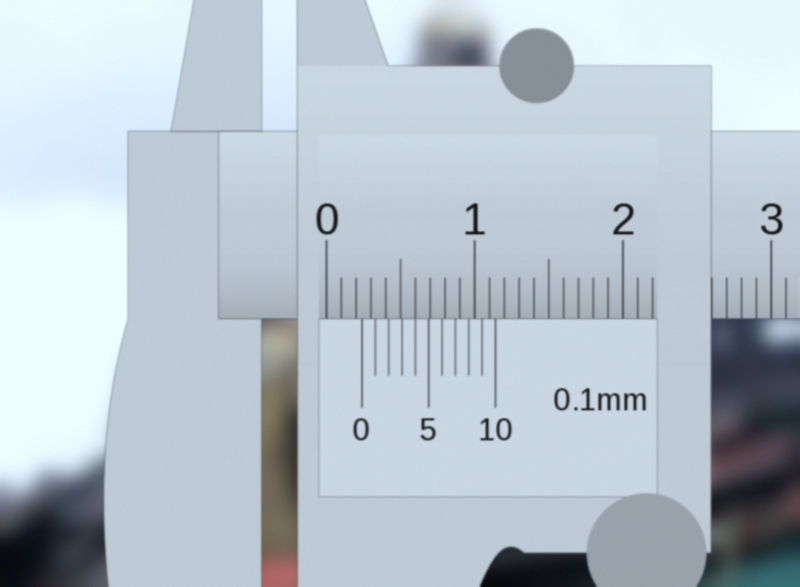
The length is value=2.4 unit=mm
